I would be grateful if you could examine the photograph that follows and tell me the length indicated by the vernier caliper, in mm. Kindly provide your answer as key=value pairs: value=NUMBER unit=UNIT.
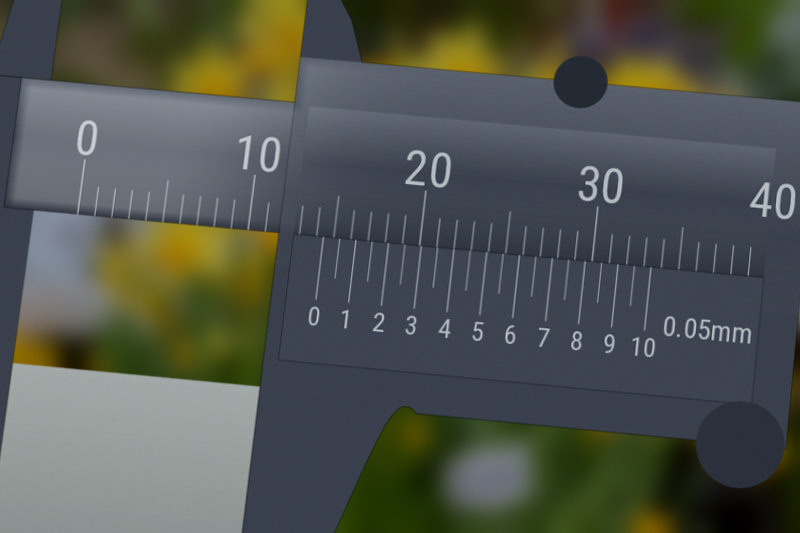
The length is value=14.4 unit=mm
